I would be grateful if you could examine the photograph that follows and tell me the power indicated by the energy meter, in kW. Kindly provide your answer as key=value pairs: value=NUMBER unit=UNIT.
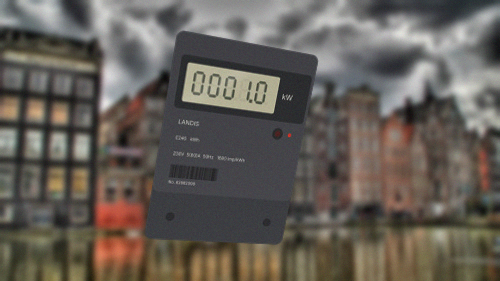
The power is value=1.0 unit=kW
